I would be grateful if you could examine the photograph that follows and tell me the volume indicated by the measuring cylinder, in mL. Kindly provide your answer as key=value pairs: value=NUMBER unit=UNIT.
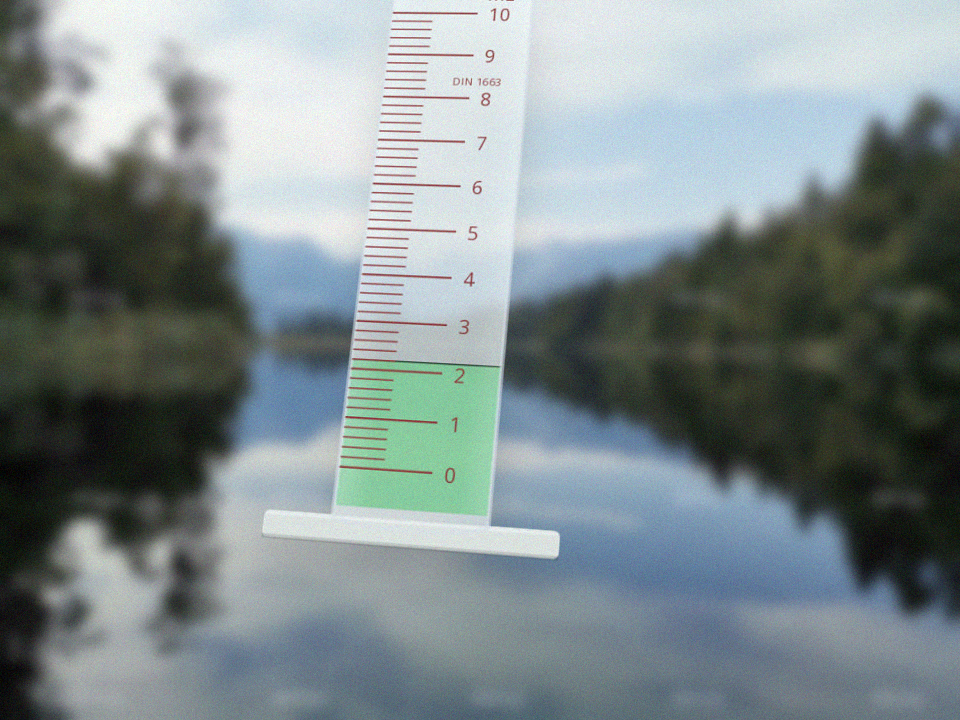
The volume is value=2.2 unit=mL
